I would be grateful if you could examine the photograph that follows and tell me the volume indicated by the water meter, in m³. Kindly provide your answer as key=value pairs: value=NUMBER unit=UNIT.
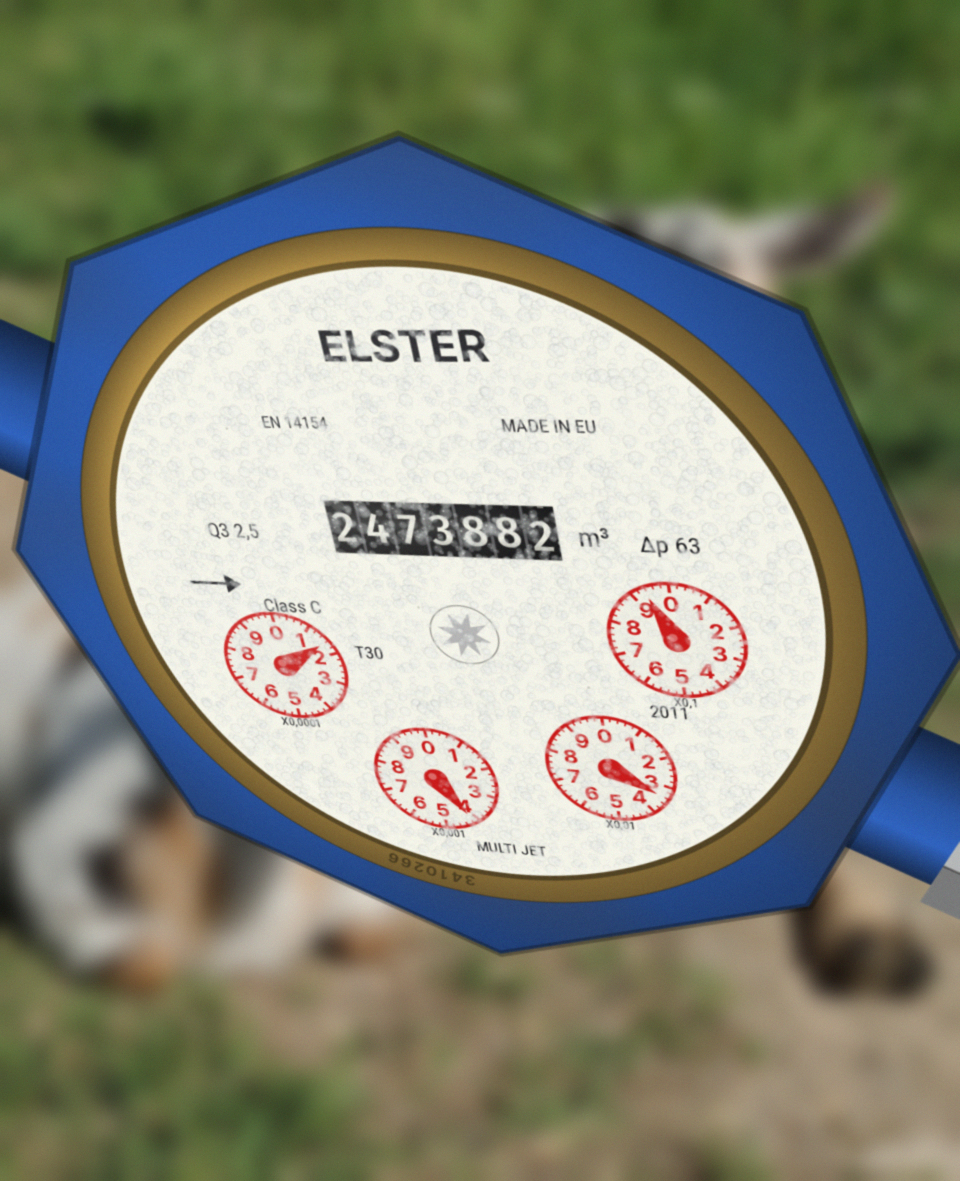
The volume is value=2473881.9341 unit=m³
